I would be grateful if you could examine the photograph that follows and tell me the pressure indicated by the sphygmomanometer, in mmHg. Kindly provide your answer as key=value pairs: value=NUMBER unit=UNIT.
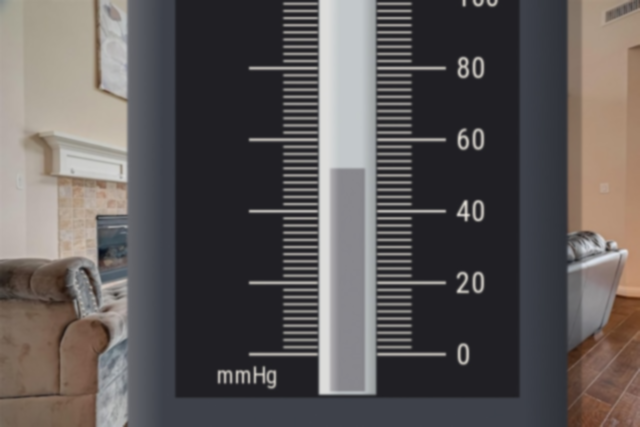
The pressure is value=52 unit=mmHg
